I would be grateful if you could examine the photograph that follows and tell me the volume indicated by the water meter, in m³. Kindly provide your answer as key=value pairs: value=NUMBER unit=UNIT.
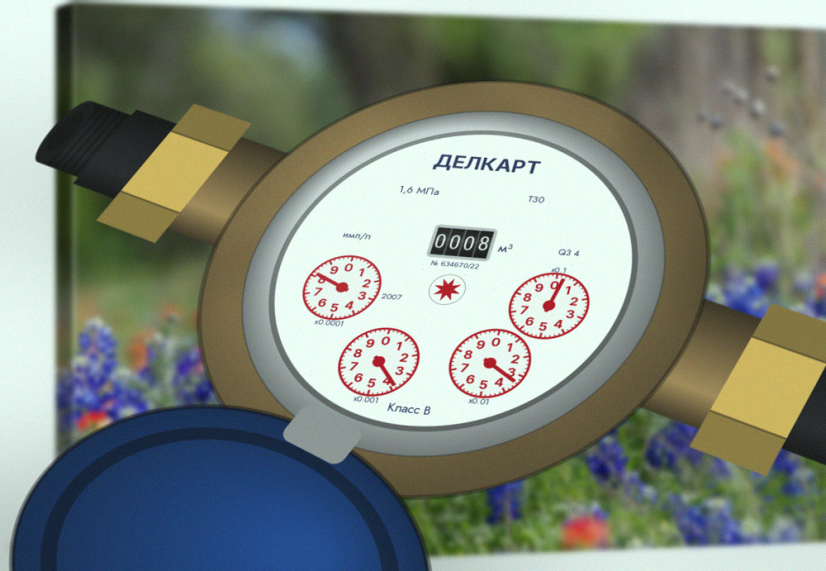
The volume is value=8.0338 unit=m³
